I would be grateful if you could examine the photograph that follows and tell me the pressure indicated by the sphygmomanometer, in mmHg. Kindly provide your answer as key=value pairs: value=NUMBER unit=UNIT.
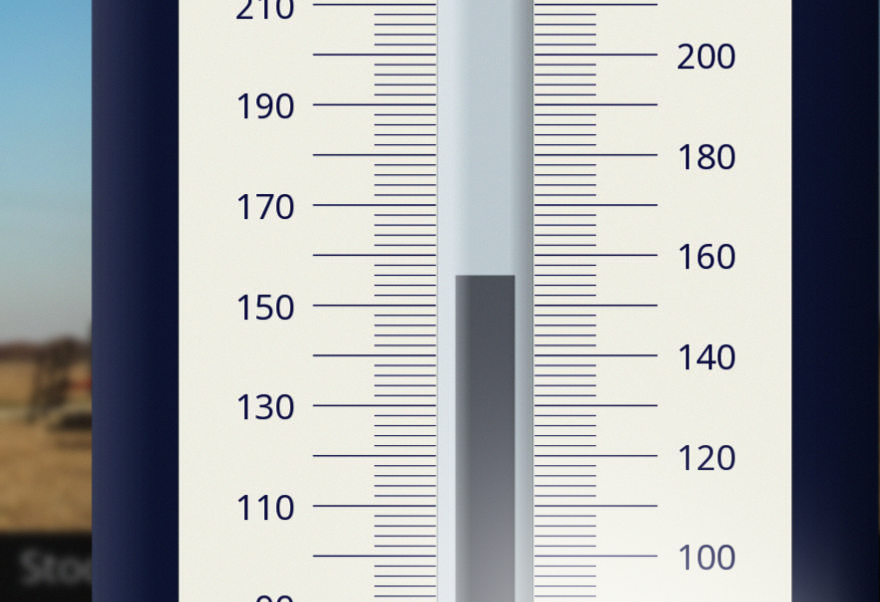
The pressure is value=156 unit=mmHg
